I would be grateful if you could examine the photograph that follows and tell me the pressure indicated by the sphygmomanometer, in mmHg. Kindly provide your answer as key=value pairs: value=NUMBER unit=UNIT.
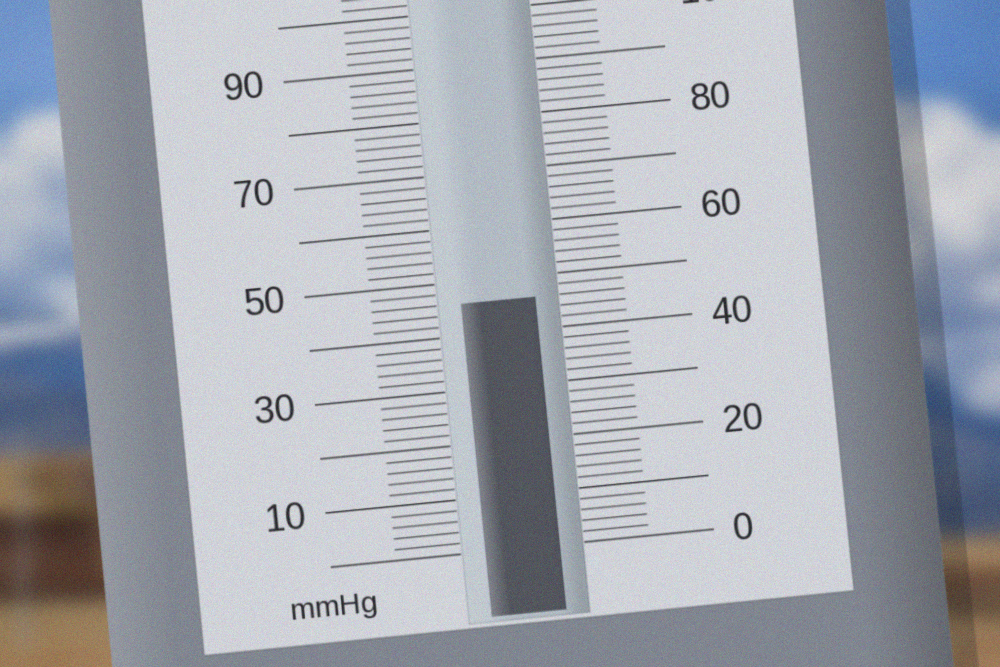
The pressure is value=46 unit=mmHg
